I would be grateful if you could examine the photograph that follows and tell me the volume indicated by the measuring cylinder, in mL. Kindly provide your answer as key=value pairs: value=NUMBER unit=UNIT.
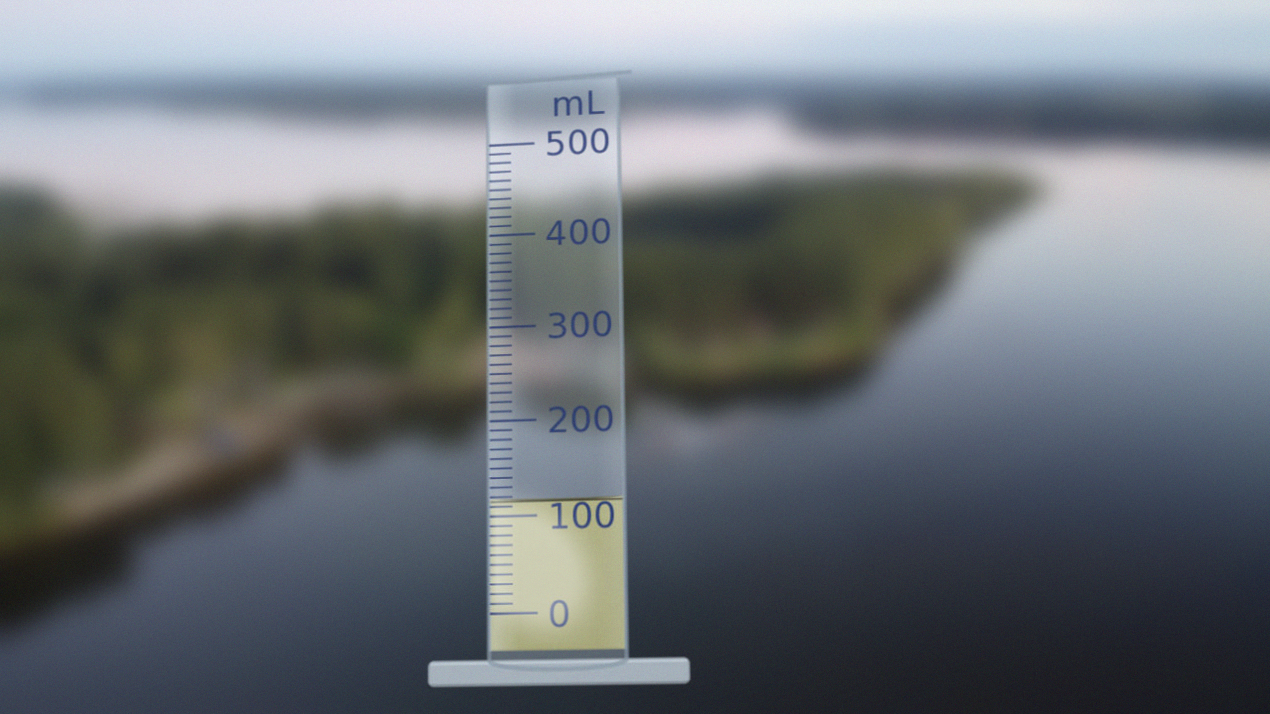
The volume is value=115 unit=mL
